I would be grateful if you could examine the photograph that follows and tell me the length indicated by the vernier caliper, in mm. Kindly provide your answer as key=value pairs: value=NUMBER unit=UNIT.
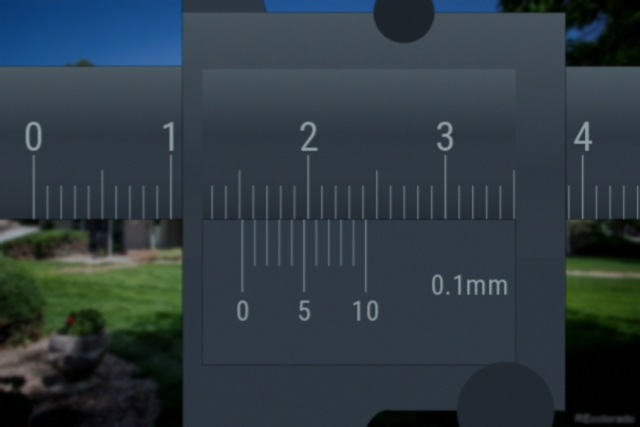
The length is value=15.2 unit=mm
